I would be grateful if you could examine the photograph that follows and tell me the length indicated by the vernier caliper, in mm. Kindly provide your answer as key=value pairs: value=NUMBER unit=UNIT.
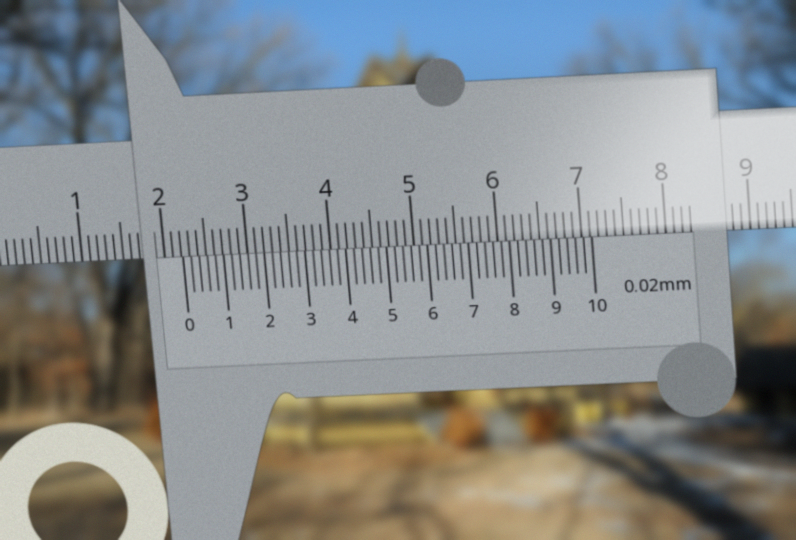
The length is value=22.2 unit=mm
